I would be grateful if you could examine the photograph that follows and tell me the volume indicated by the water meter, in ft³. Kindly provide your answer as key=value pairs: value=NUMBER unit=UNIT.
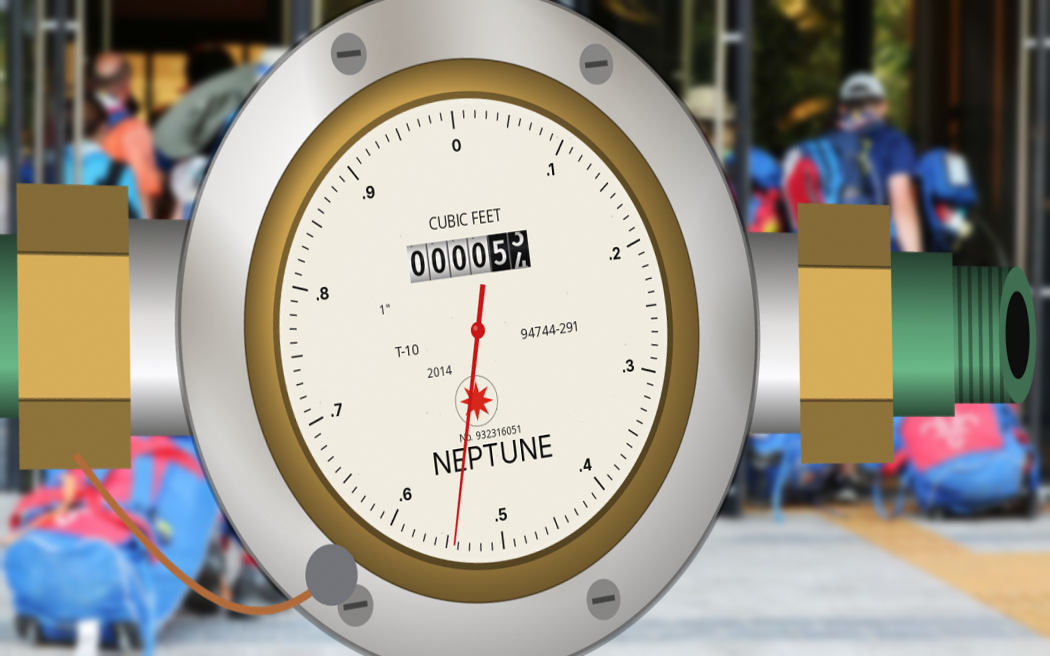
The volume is value=53.54 unit=ft³
